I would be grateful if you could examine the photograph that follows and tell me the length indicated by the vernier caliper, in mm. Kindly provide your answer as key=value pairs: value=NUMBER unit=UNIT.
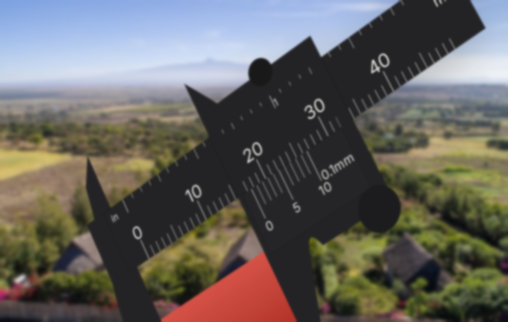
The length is value=17.6 unit=mm
